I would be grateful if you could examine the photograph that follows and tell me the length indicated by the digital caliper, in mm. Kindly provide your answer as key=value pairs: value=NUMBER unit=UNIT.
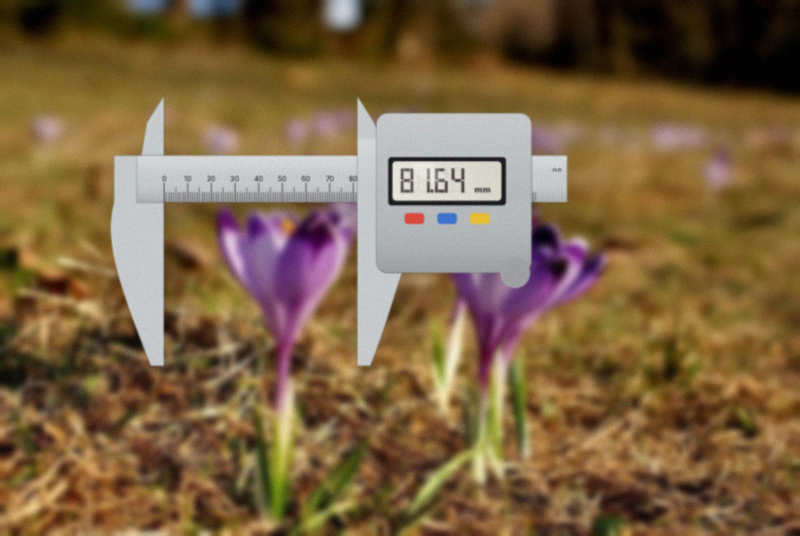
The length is value=81.64 unit=mm
